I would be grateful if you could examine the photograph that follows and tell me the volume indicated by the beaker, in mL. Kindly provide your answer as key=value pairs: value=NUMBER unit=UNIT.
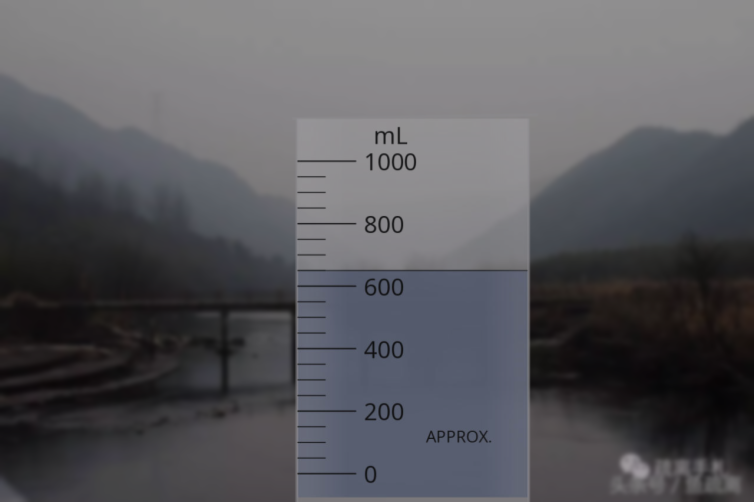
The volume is value=650 unit=mL
